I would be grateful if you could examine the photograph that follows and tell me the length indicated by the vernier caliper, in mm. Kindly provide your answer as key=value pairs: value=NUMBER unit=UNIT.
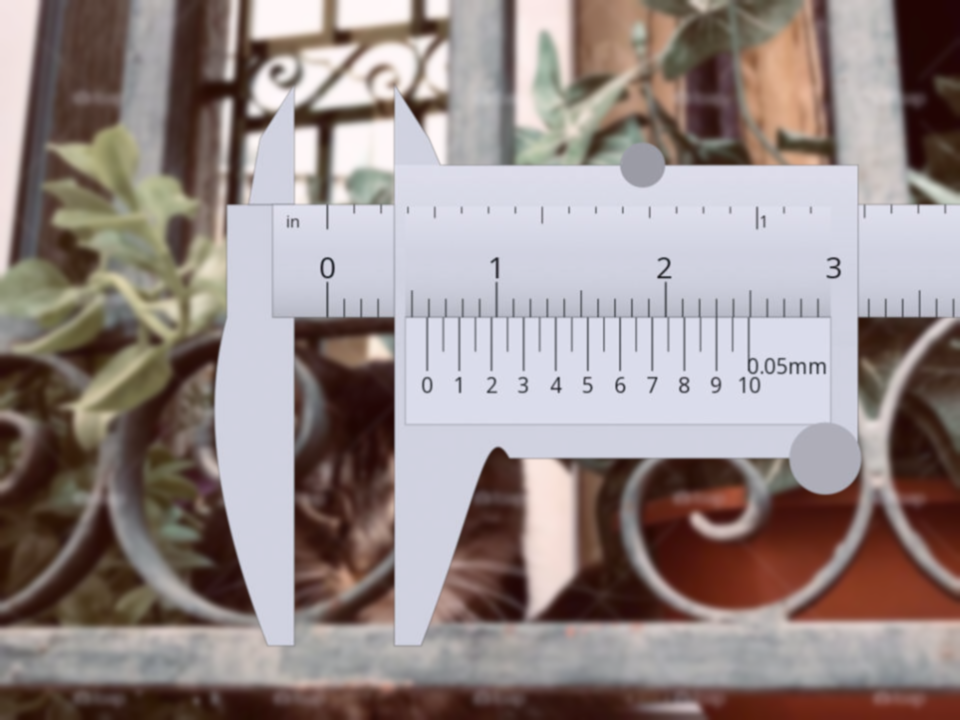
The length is value=5.9 unit=mm
